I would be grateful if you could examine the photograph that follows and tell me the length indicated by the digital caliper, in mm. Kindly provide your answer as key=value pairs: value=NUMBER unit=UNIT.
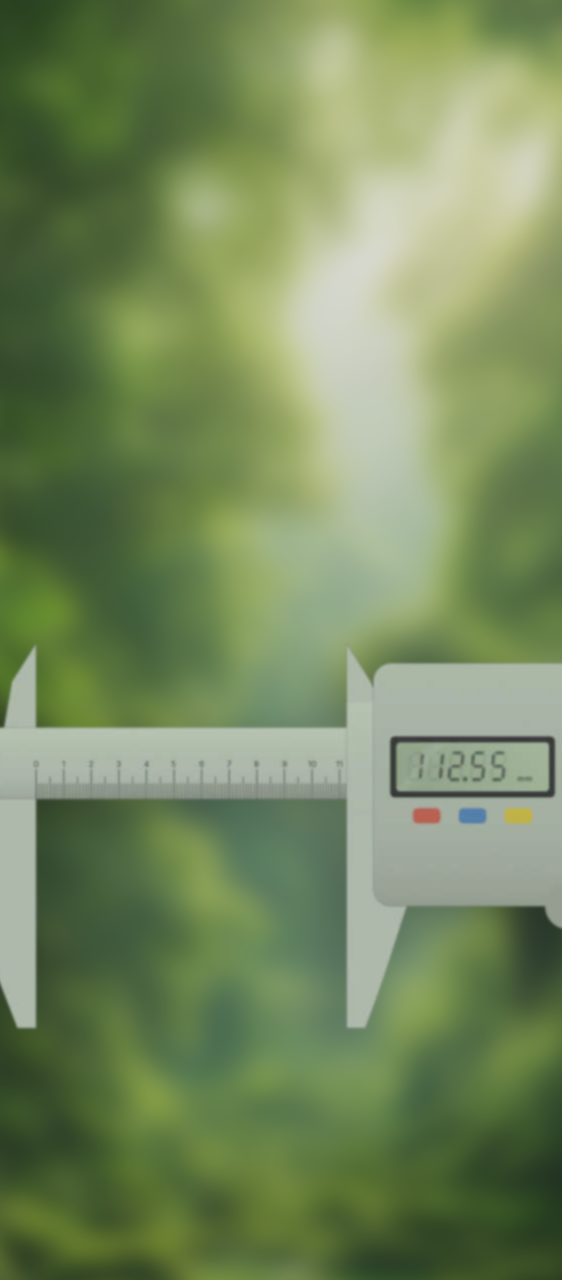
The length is value=112.55 unit=mm
